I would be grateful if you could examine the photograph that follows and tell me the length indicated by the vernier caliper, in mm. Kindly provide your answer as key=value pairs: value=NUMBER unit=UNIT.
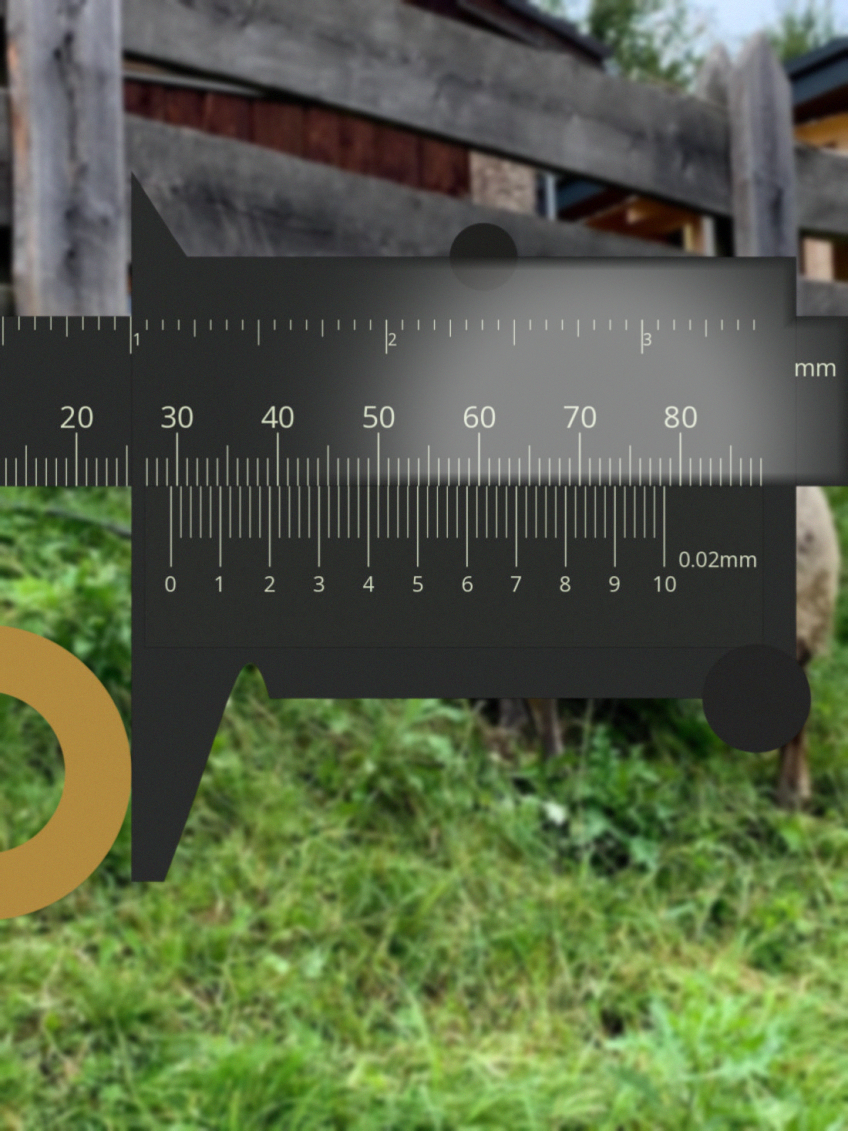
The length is value=29.4 unit=mm
